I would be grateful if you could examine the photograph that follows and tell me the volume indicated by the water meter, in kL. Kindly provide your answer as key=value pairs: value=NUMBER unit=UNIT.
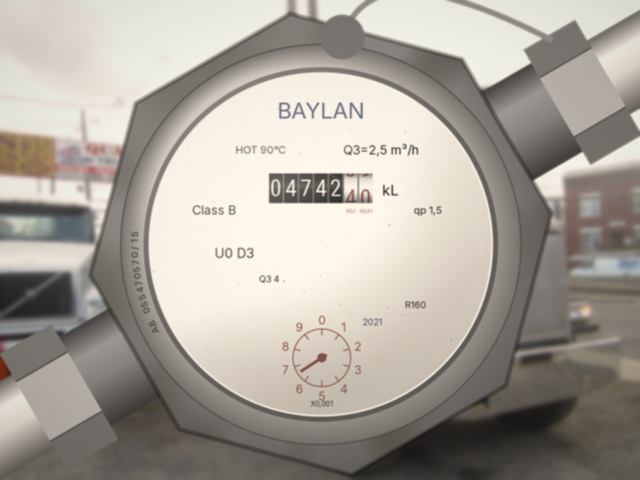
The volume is value=4742.396 unit=kL
